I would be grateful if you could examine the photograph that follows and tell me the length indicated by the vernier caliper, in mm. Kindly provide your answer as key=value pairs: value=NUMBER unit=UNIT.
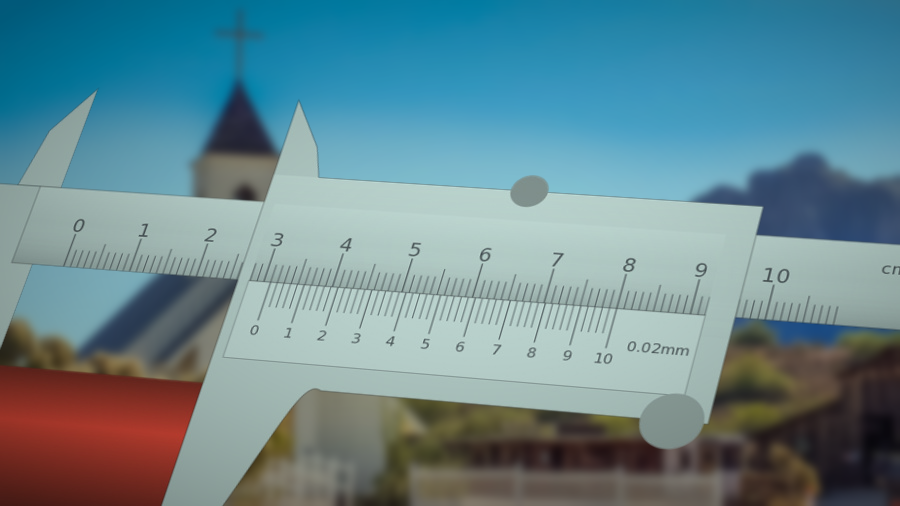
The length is value=31.0 unit=mm
